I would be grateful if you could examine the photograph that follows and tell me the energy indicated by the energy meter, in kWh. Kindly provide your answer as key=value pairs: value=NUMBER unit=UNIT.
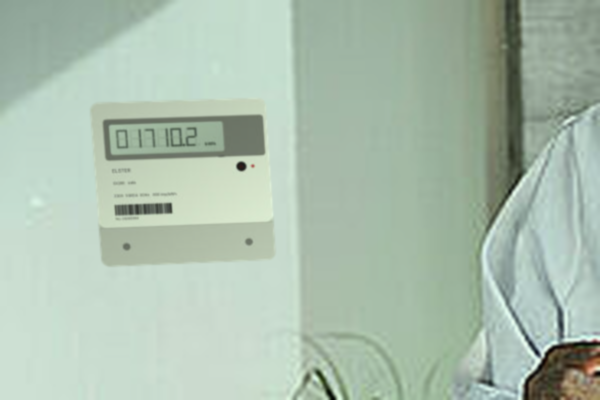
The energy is value=1710.2 unit=kWh
